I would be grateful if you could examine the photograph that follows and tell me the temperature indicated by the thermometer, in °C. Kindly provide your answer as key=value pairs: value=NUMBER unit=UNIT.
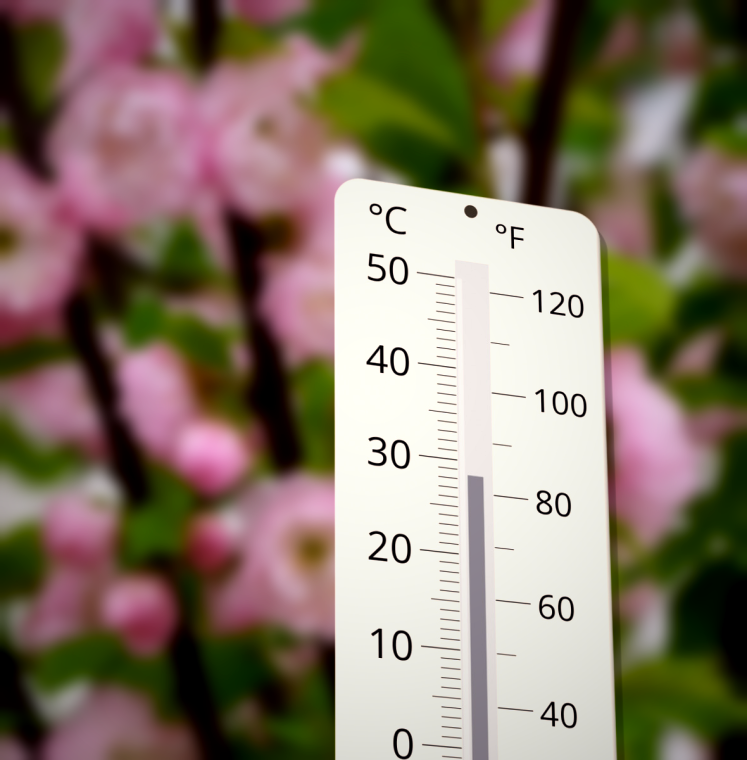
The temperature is value=28.5 unit=°C
